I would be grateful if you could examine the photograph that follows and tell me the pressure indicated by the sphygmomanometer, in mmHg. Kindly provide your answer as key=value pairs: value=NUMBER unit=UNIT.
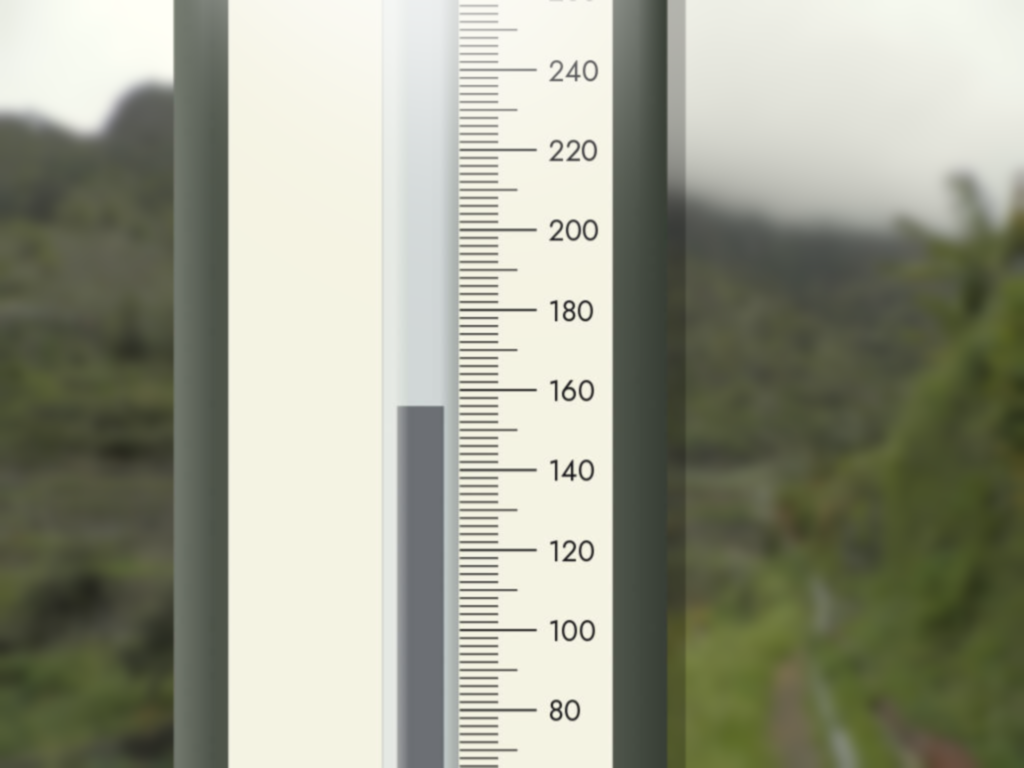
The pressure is value=156 unit=mmHg
